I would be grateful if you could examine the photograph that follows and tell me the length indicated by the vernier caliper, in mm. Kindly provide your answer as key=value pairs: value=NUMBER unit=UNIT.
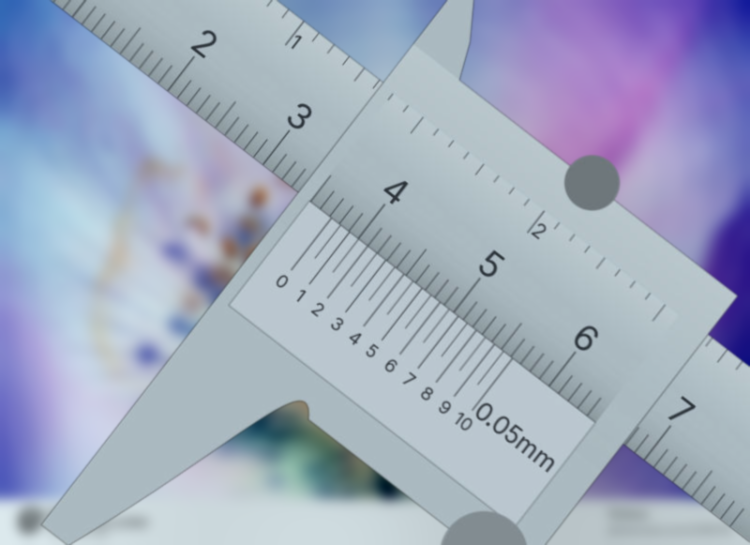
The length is value=37.2 unit=mm
